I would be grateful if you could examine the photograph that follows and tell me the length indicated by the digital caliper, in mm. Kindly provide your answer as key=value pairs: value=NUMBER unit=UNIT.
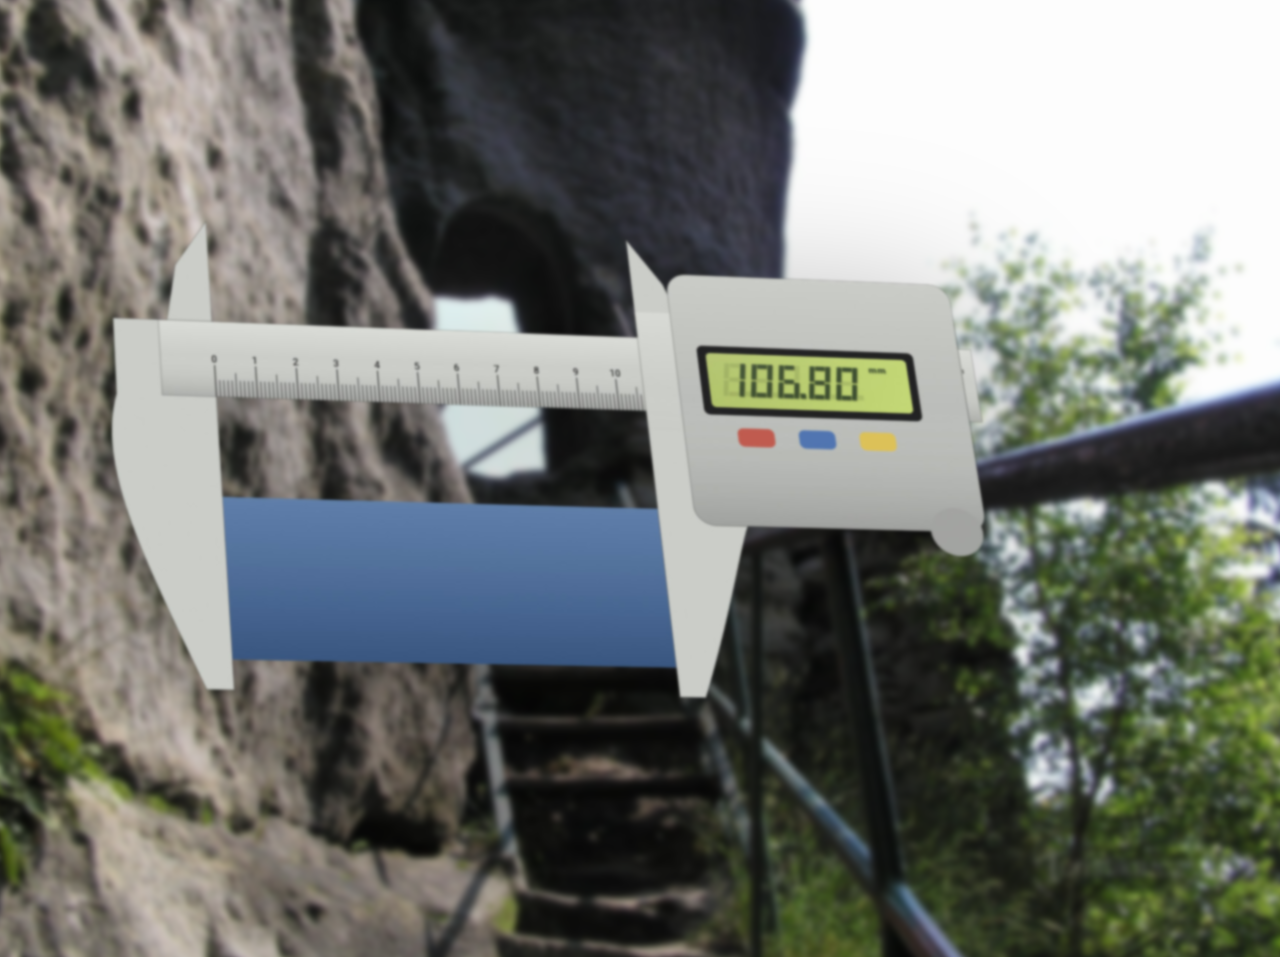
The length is value=106.80 unit=mm
